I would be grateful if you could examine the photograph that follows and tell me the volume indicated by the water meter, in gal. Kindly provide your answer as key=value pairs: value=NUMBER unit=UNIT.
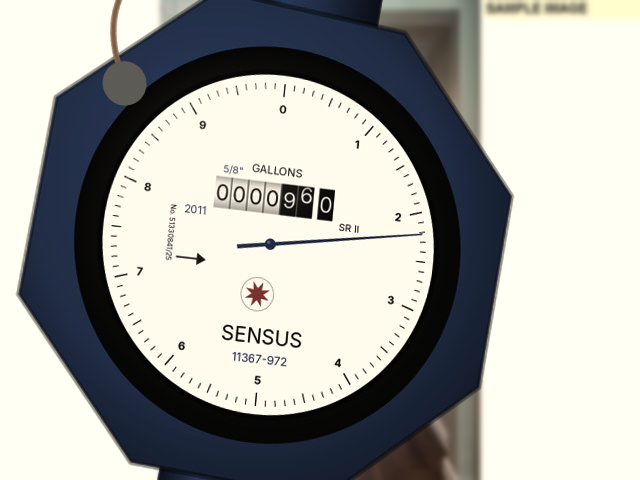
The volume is value=962.2 unit=gal
